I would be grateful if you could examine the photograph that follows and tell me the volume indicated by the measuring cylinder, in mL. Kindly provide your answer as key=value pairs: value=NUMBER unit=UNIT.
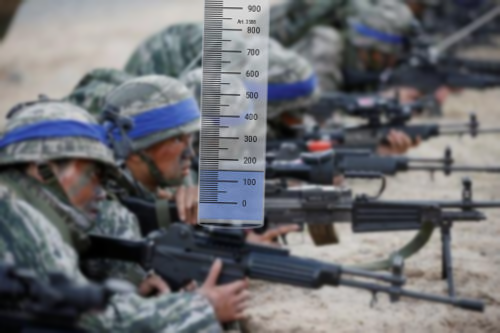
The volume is value=150 unit=mL
